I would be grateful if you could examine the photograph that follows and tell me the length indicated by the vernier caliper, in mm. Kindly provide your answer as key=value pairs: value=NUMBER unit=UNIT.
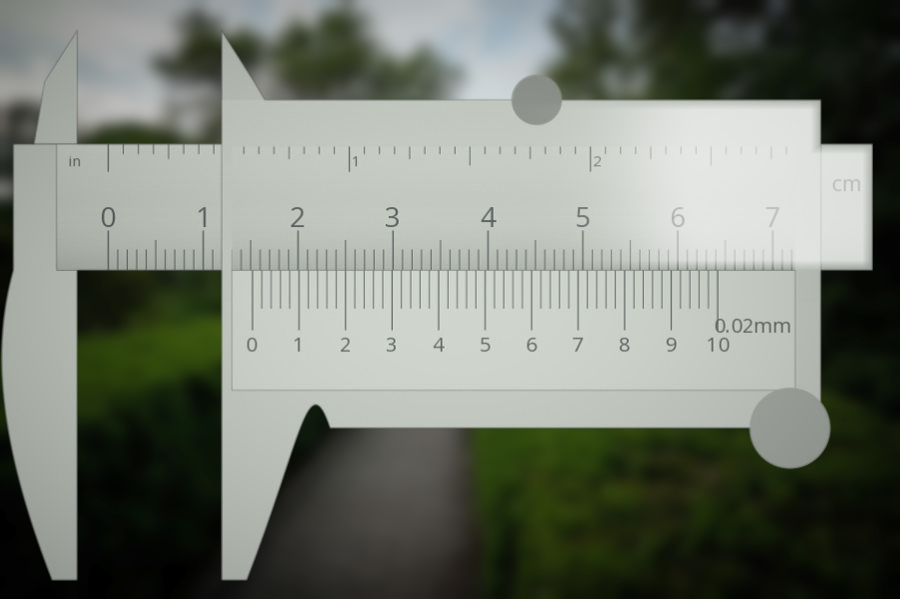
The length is value=15.2 unit=mm
